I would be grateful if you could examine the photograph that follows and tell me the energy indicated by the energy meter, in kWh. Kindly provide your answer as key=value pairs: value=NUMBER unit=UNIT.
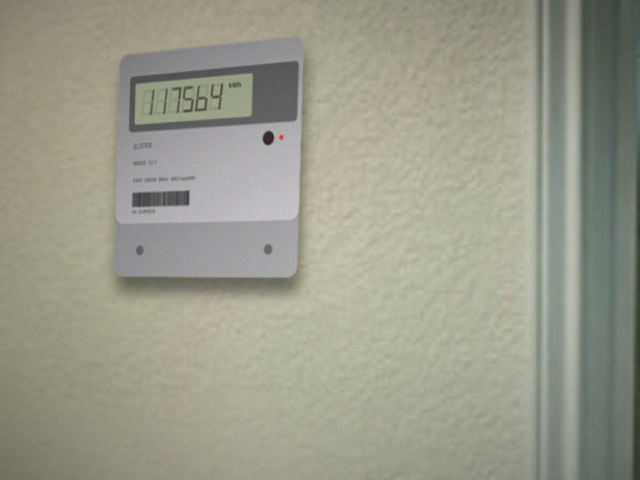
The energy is value=117564 unit=kWh
